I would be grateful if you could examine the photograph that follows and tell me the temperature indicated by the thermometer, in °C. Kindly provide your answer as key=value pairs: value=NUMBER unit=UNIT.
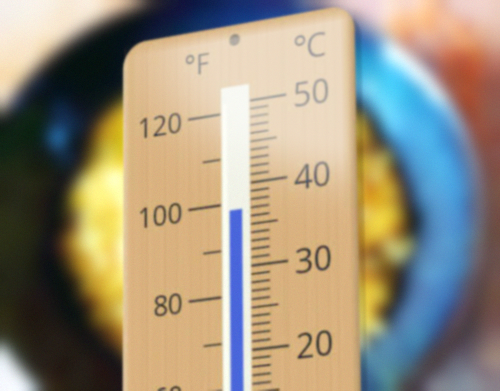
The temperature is value=37 unit=°C
